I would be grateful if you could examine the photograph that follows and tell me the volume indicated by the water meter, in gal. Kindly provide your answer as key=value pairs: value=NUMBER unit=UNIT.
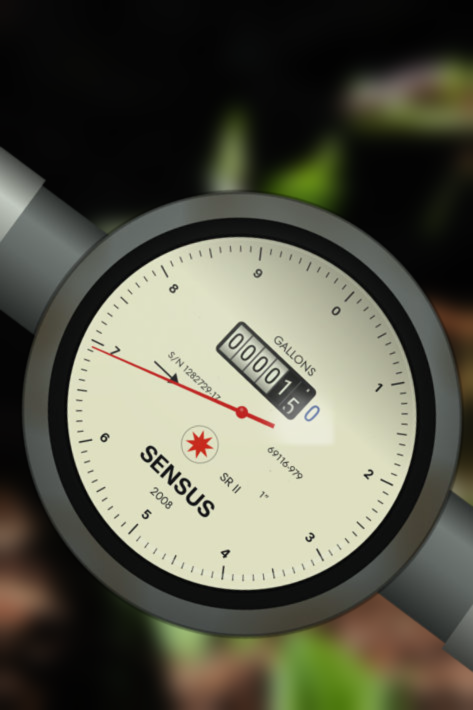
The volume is value=146.9 unit=gal
